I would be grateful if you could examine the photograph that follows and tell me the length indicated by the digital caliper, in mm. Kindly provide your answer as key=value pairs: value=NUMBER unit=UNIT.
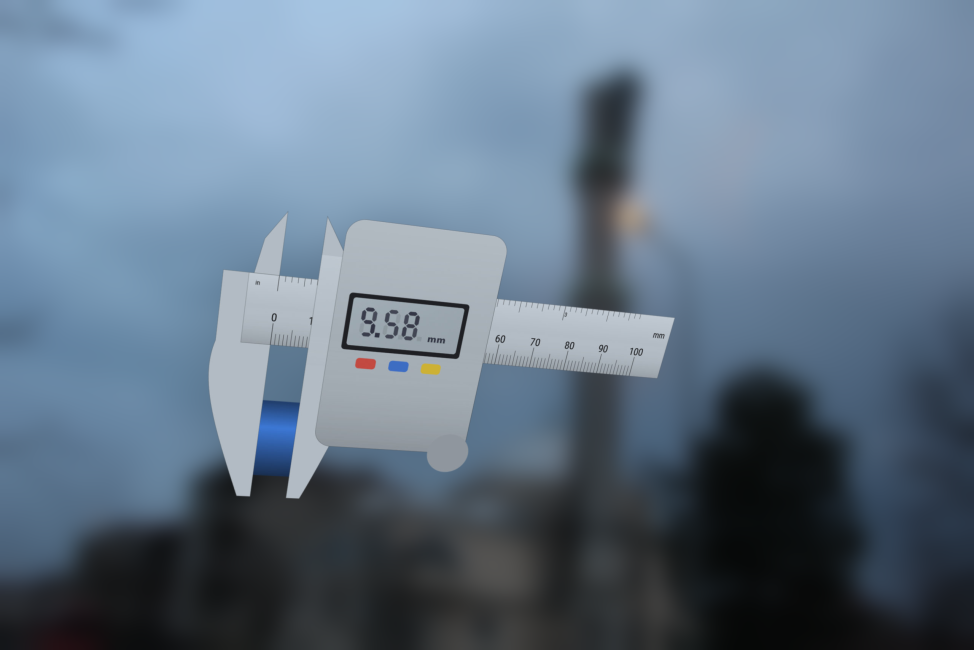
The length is value=9.58 unit=mm
